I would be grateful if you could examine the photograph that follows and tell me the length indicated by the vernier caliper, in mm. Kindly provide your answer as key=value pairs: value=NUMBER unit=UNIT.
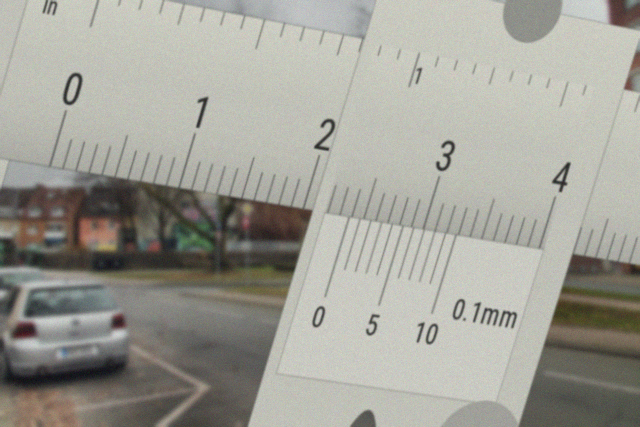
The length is value=23.8 unit=mm
